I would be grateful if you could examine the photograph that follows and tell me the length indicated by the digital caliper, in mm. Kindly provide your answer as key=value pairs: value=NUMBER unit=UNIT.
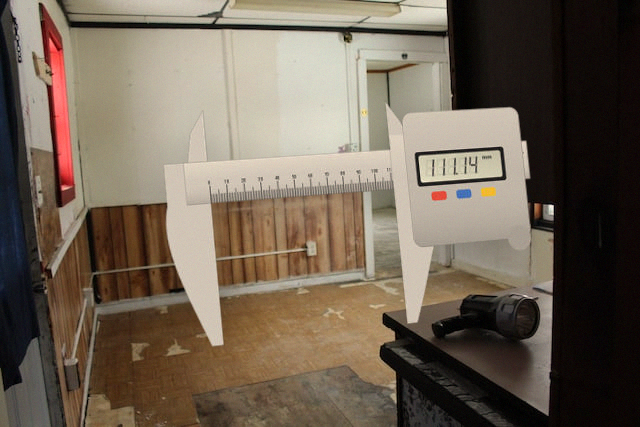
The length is value=111.14 unit=mm
